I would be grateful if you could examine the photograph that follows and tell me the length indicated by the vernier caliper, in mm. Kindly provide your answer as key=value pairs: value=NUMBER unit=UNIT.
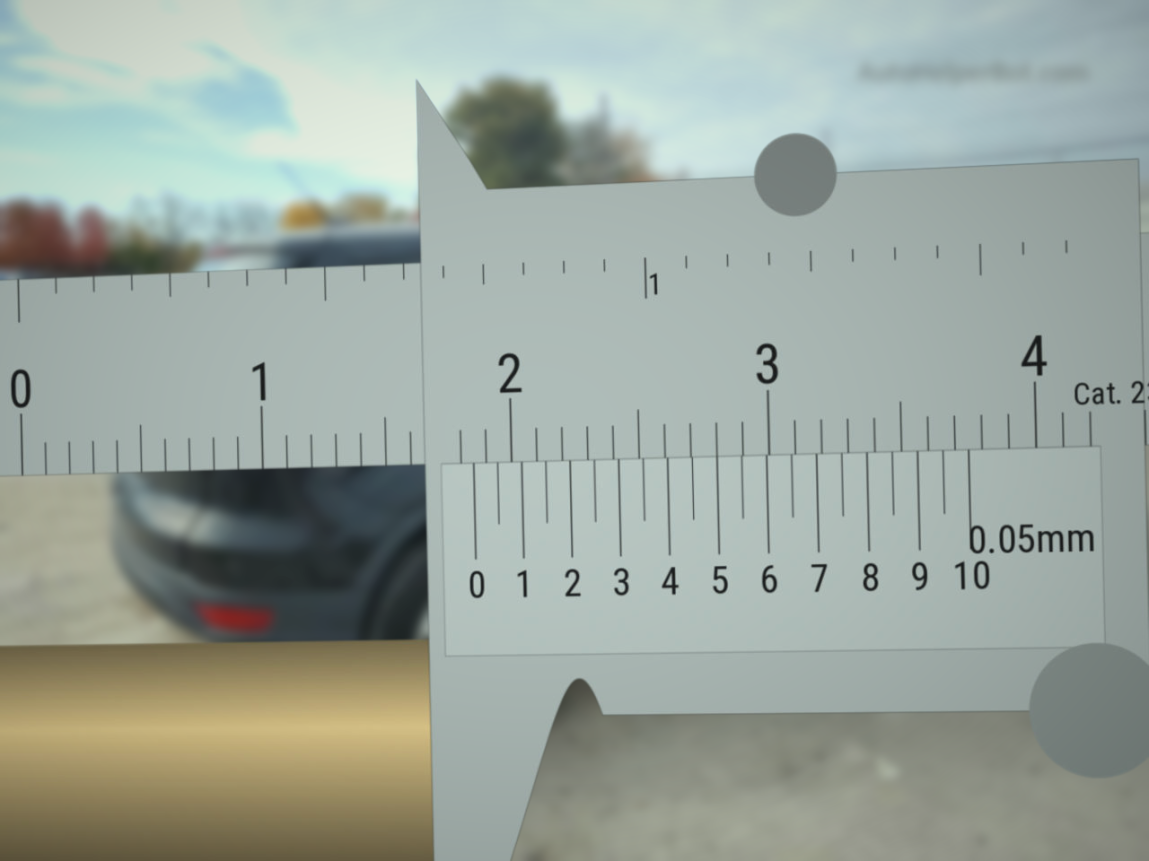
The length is value=18.50 unit=mm
